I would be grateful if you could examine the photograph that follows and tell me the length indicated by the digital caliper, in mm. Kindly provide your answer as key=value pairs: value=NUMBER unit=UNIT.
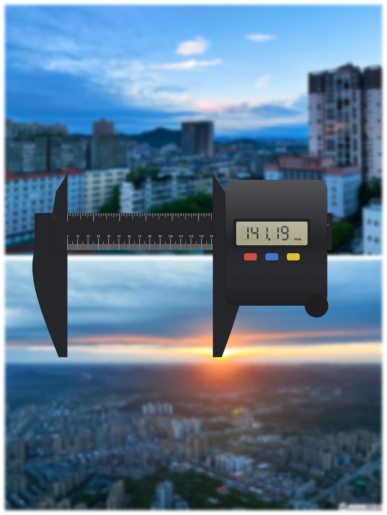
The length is value=141.19 unit=mm
